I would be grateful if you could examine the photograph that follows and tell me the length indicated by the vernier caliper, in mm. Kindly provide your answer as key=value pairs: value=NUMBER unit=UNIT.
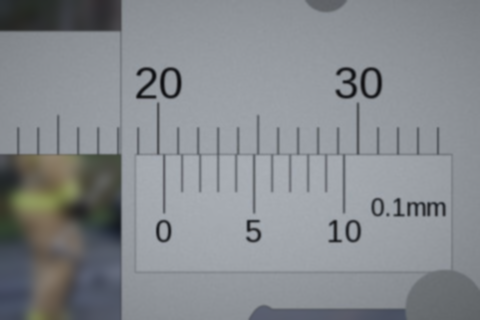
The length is value=20.3 unit=mm
